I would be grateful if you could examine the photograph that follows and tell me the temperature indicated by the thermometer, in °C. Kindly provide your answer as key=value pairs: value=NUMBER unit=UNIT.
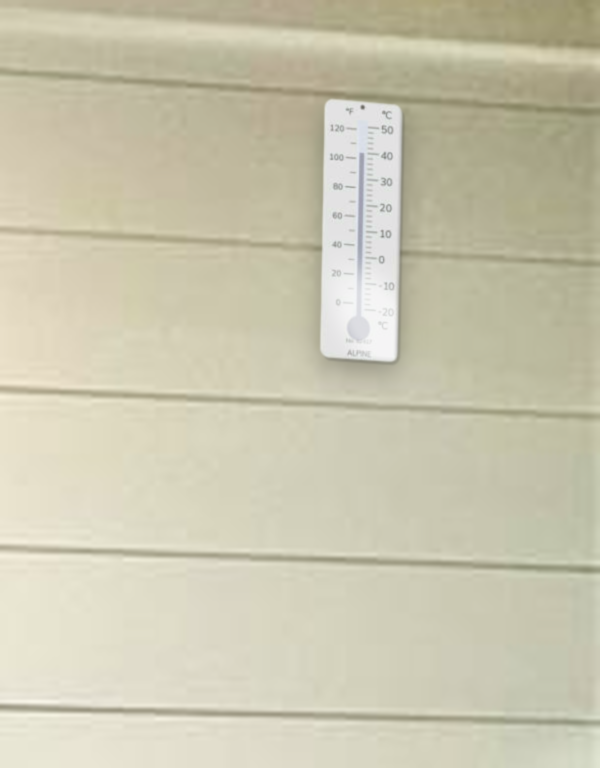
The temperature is value=40 unit=°C
